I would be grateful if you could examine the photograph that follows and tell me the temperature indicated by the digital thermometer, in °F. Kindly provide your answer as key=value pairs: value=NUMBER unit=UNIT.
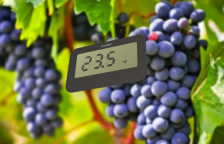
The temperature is value=23.5 unit=°F
